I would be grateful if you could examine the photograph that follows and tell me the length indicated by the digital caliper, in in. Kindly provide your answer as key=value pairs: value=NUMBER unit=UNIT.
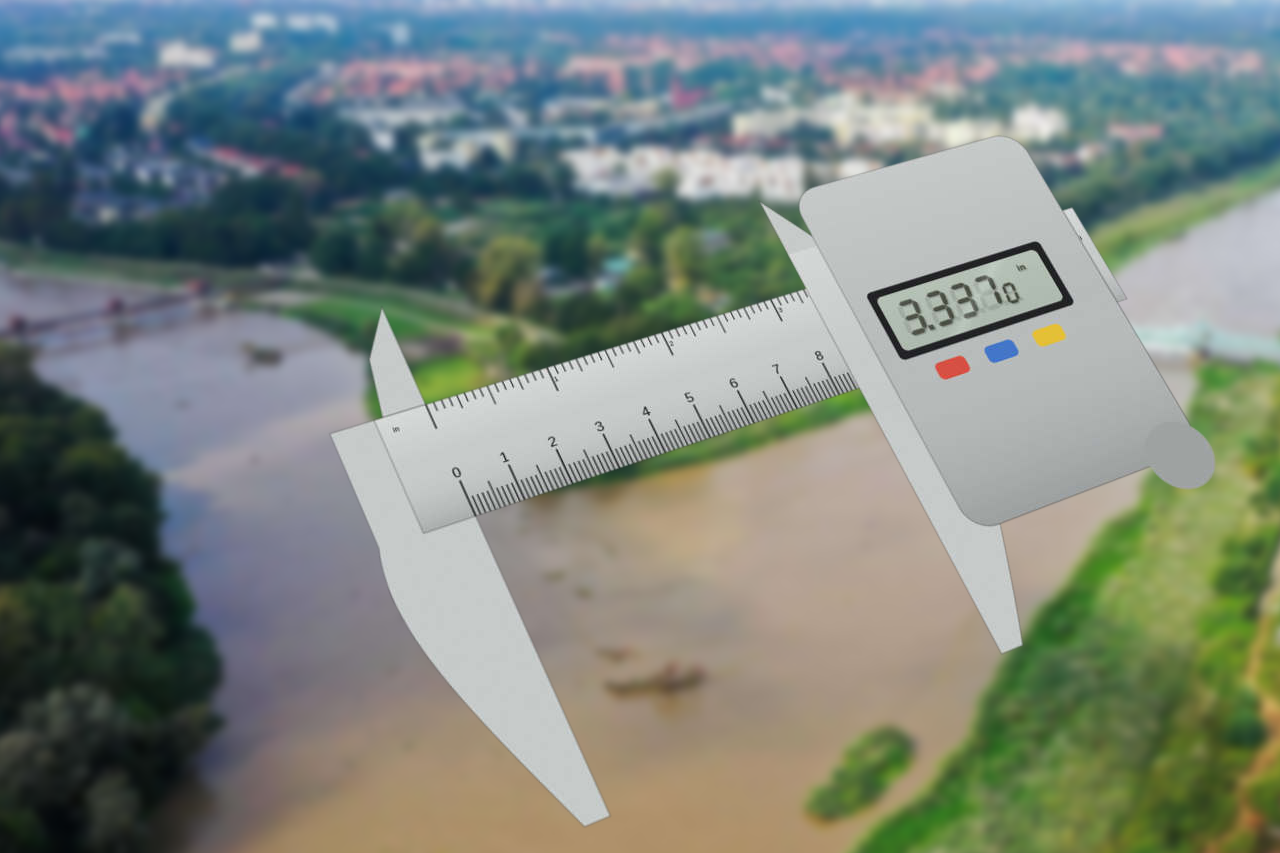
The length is value=3.3370 unit=in
